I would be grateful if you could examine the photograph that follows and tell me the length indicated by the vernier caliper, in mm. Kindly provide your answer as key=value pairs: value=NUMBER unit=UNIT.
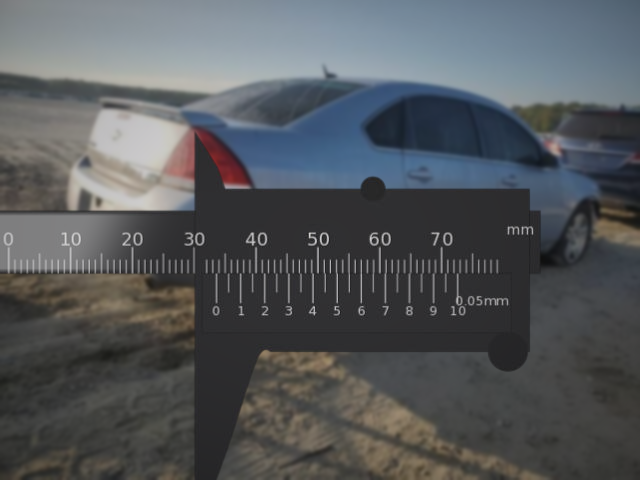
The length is value=33.6 unit=mm
